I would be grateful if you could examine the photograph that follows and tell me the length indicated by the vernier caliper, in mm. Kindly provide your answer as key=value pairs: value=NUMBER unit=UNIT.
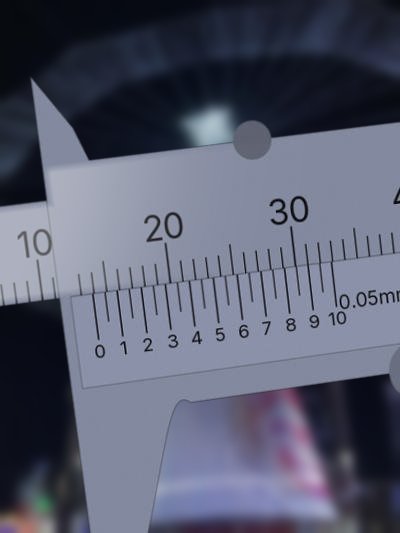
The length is value=13.9 unit=mm
